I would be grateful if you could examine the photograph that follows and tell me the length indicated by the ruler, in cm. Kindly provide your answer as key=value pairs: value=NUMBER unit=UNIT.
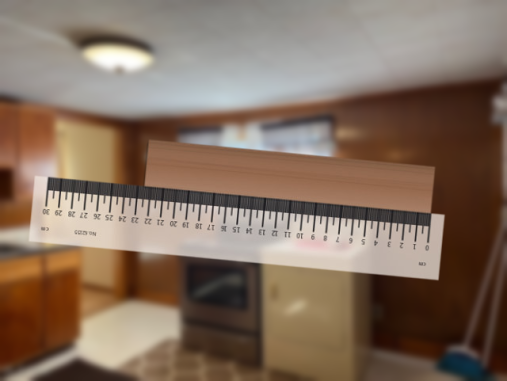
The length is value=22.5 unit=cm
